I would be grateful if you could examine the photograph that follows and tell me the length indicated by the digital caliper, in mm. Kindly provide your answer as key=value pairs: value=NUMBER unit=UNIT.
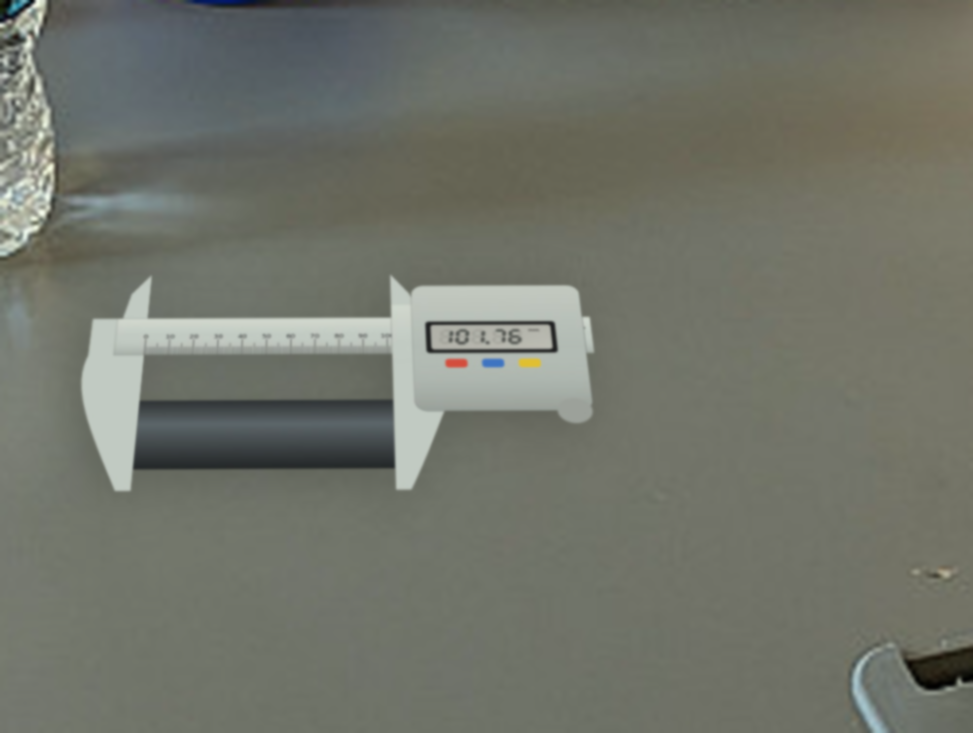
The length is value=101.76 unit=mm
